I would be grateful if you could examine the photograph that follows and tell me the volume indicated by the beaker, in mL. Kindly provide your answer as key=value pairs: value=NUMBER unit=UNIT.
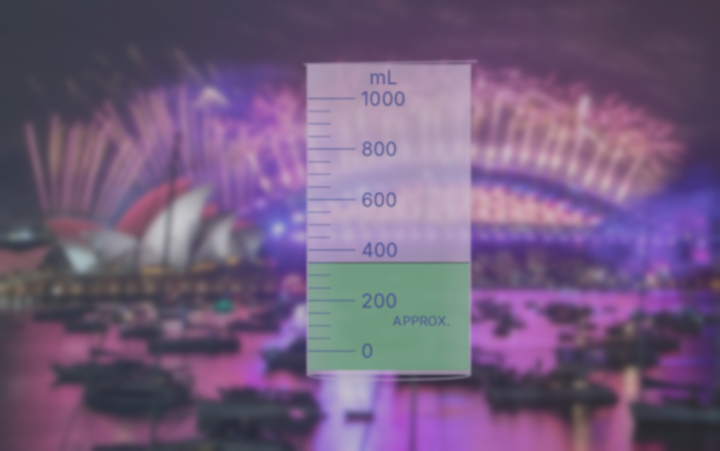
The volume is value=350 unit=mL
